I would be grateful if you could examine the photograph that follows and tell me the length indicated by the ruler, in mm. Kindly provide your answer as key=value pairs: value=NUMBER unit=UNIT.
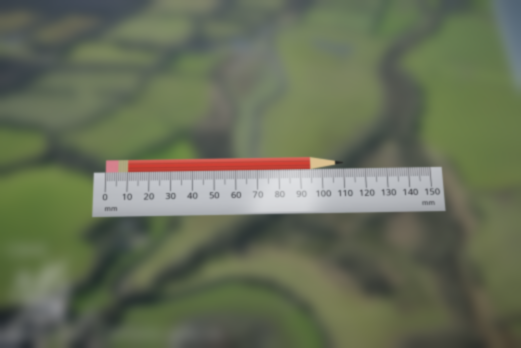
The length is value=110 unit=mm
